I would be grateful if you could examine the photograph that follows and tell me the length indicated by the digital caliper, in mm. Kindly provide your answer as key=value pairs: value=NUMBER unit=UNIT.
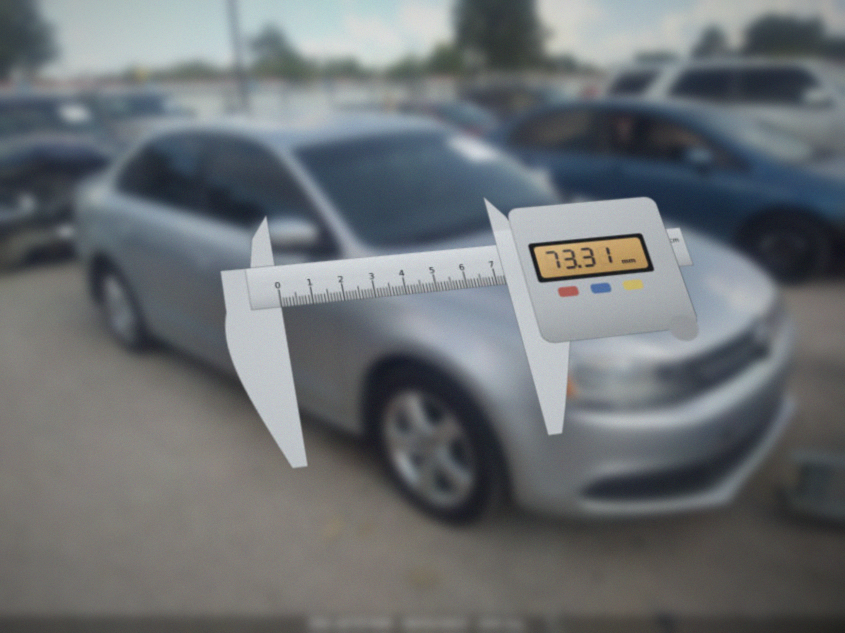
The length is value=73.31 unit=mm
